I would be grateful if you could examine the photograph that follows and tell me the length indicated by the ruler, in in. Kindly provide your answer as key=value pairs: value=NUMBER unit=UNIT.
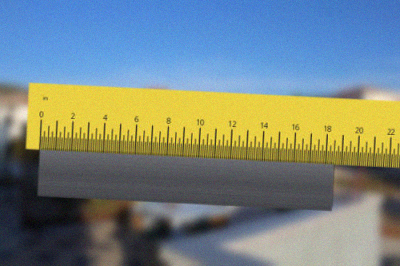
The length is value=18.5 unit=in
